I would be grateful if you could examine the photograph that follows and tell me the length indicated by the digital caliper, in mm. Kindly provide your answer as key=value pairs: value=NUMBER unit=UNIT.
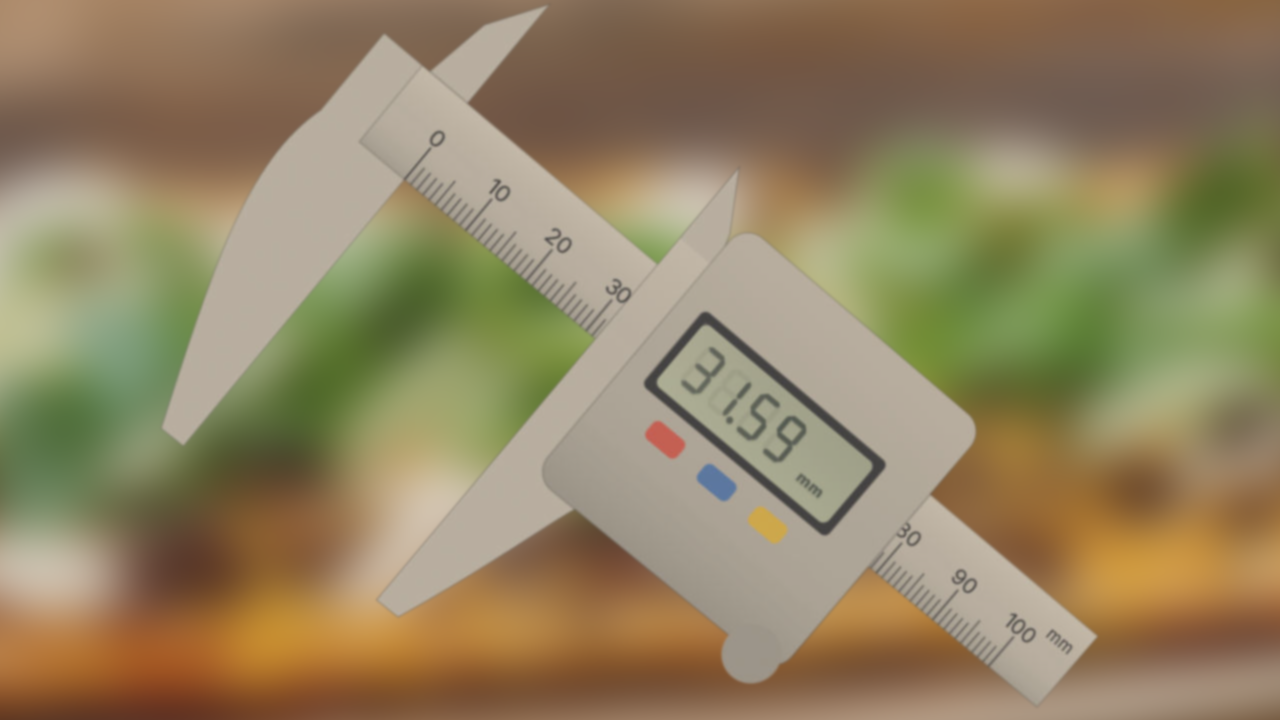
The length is value=31.59 unit=mm
